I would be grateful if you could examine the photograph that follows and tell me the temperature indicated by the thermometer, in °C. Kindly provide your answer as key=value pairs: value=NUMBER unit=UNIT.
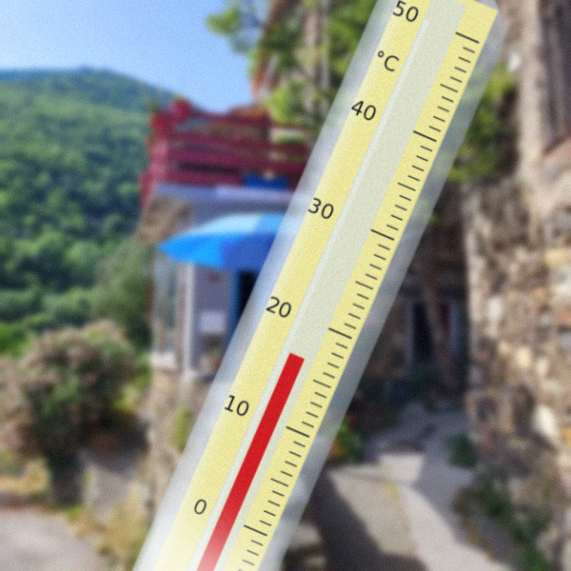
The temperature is value=16.5 unit=°C
